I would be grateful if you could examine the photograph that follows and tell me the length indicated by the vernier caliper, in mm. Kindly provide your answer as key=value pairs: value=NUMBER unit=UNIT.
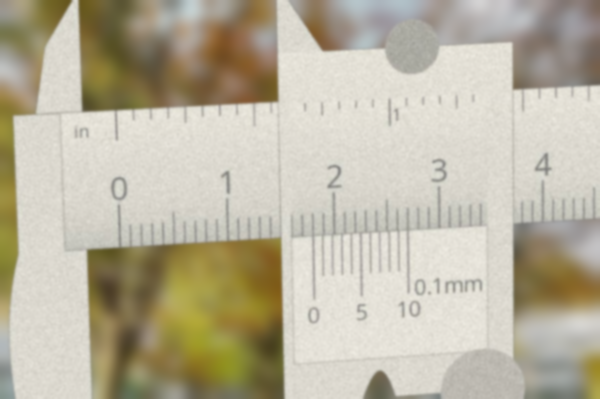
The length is value=18.0 unit=mm
